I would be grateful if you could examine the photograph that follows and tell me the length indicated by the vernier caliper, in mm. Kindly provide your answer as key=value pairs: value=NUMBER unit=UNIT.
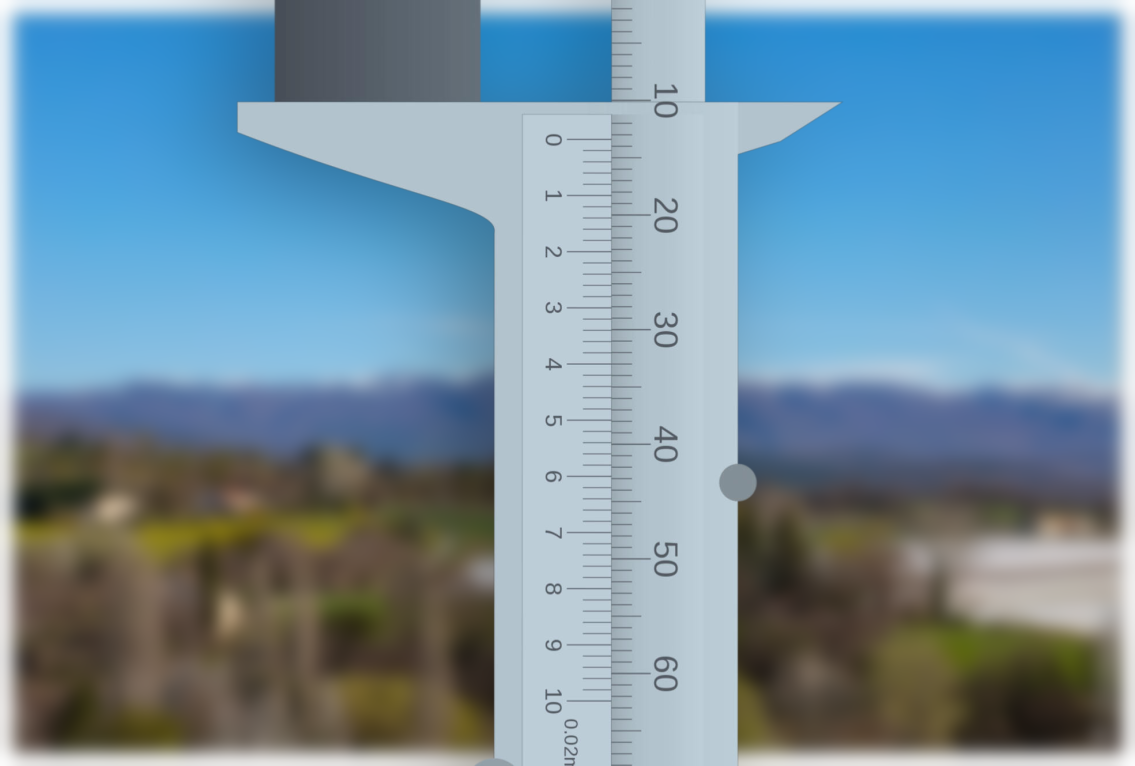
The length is value=13.4 unit=mm
